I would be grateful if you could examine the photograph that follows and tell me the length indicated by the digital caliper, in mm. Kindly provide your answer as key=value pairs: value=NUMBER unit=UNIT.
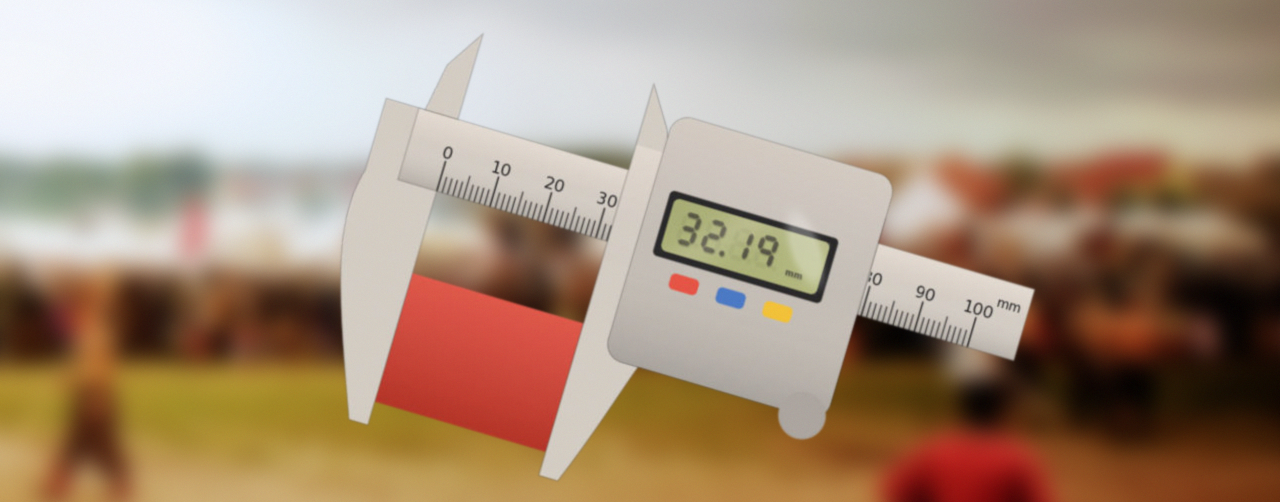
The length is value=32.19 unit=mm
